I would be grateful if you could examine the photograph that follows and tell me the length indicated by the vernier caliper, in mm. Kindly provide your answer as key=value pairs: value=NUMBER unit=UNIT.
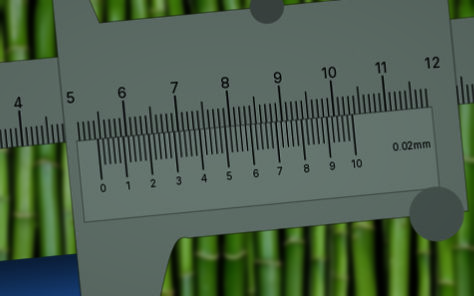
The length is value=54.5 unit=mm
